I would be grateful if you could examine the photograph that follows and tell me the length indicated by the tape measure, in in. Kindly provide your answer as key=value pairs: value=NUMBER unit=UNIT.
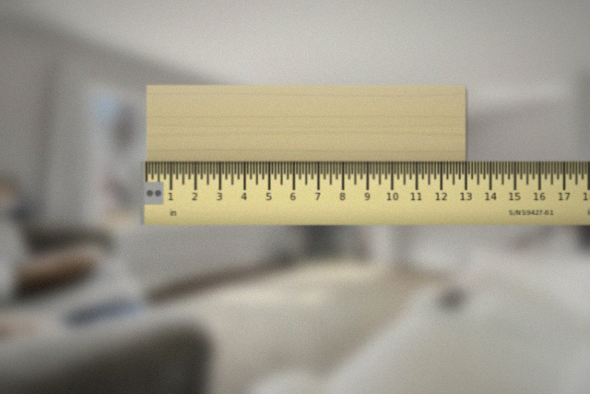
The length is value=13 unit=in
